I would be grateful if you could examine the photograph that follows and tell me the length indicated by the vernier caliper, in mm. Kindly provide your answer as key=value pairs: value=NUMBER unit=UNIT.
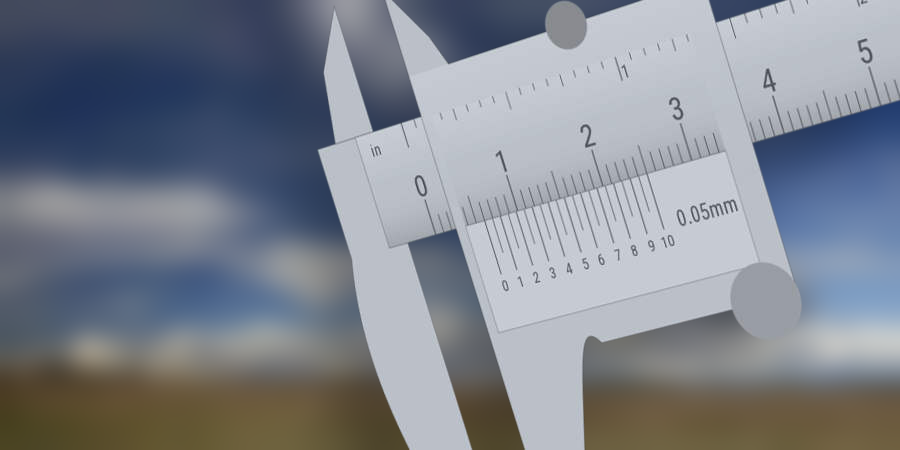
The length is value=6.0 unit=mm
